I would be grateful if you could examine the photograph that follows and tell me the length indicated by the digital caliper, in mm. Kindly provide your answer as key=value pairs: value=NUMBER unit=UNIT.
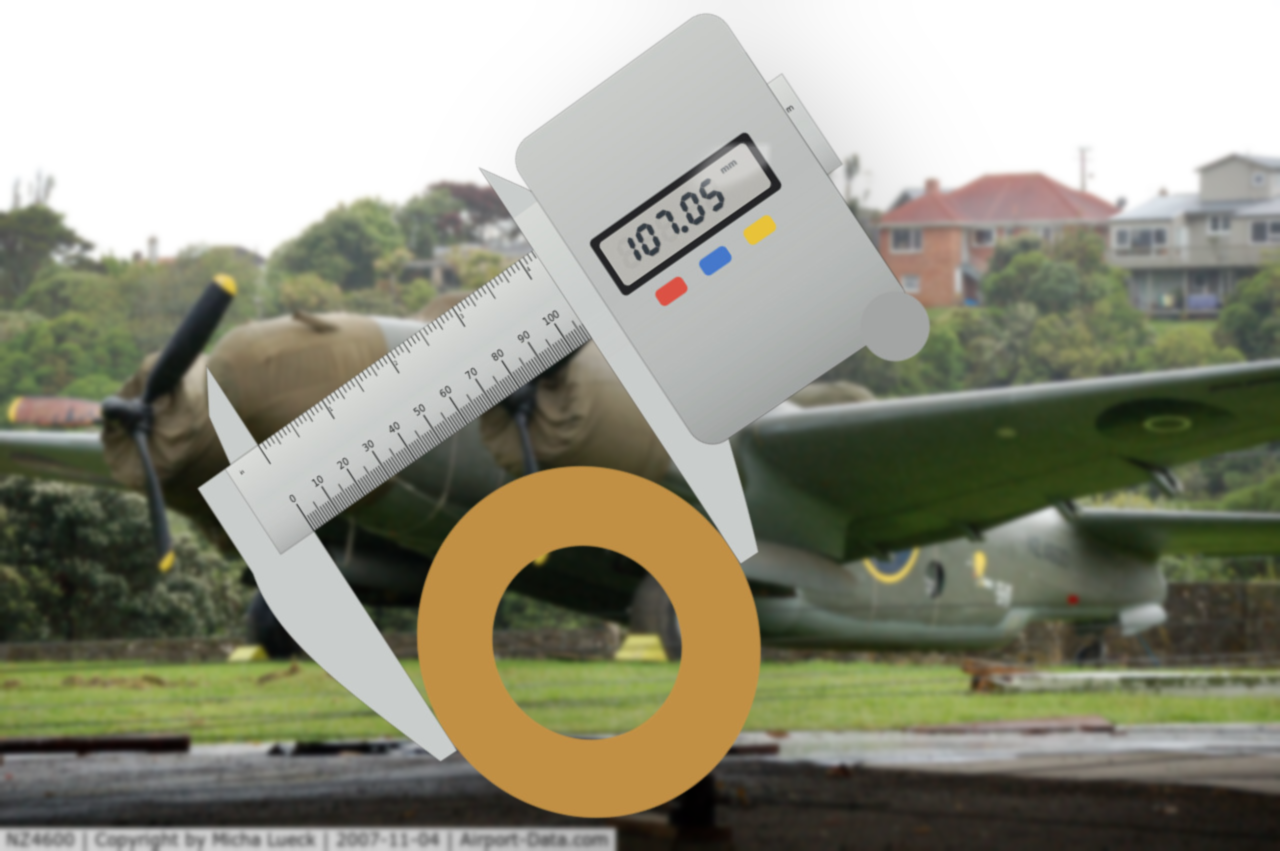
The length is value=107.05 unit=mm
